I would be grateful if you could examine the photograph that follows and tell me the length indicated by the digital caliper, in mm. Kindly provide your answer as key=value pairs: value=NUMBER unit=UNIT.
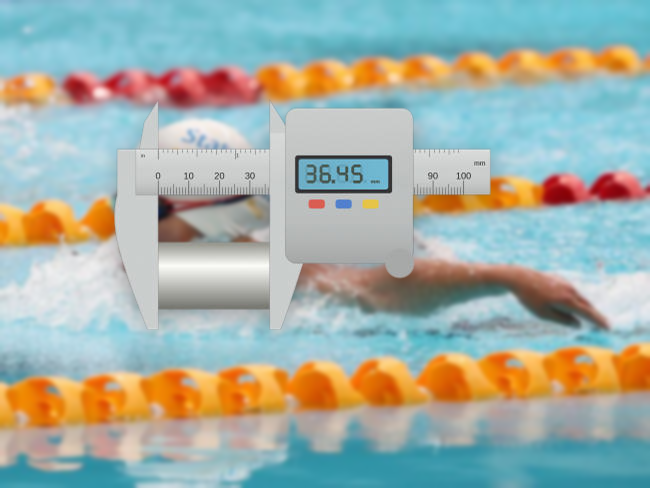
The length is value=36.45 unit=mm
